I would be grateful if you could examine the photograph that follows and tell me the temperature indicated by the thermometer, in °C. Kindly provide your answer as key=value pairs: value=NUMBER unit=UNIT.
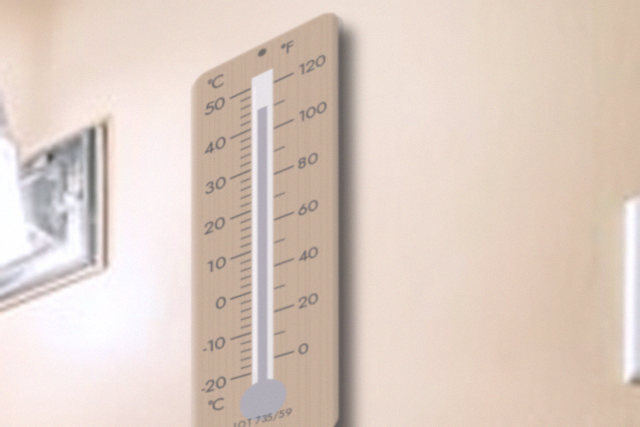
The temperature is value=44 unit=°C
